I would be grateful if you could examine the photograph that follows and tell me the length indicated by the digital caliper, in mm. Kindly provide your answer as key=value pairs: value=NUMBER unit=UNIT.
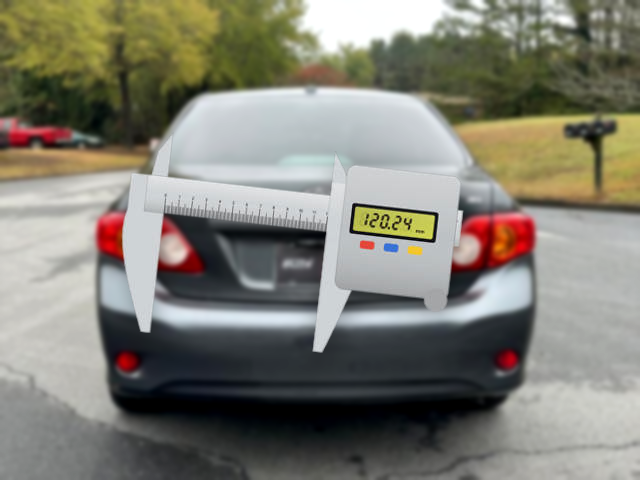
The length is value=120.24 unit=mm
